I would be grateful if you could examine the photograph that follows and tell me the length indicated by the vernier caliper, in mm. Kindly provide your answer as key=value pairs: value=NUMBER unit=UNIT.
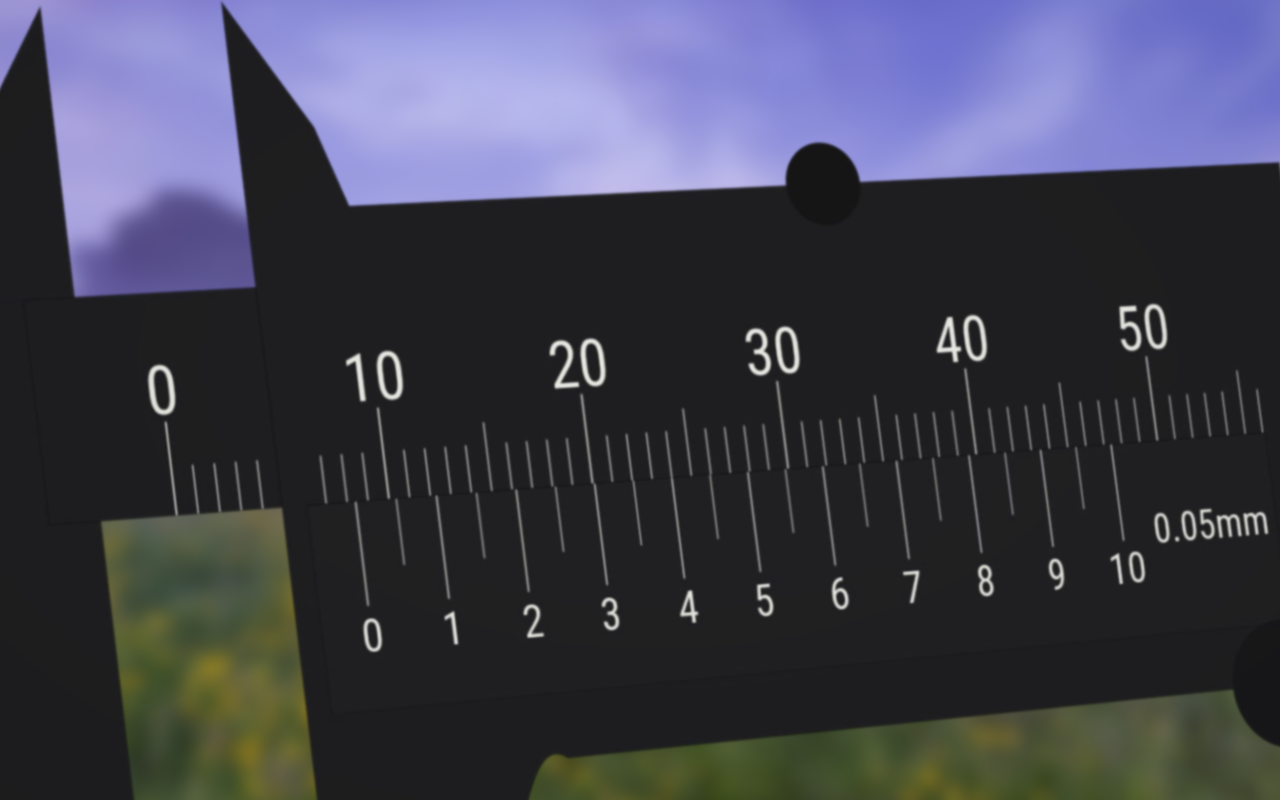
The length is value=8.4 unit=mm
